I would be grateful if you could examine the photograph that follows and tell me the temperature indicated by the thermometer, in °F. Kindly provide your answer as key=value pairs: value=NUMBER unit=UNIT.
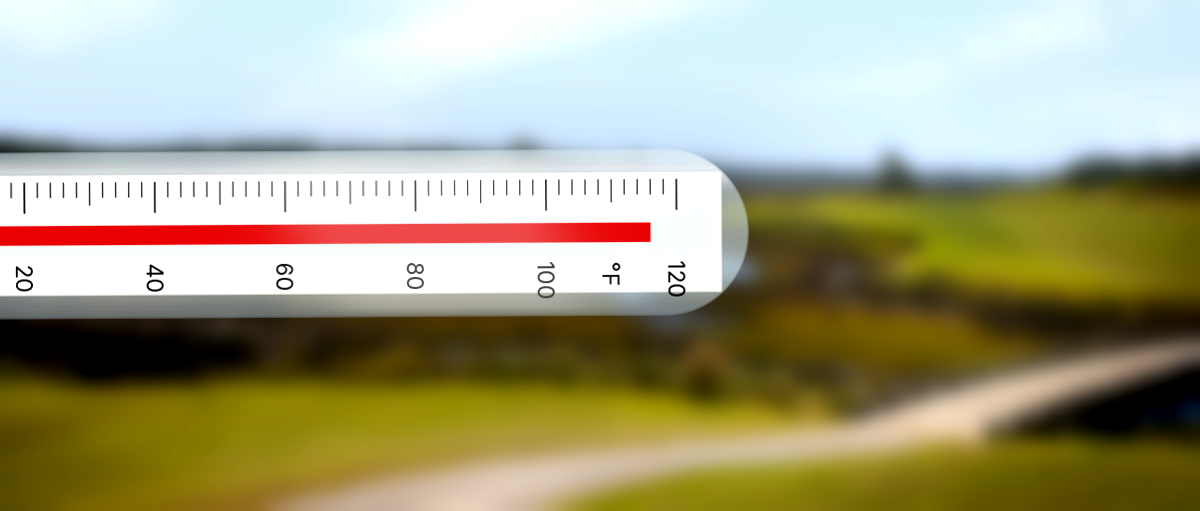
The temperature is value=116 unit=°F
